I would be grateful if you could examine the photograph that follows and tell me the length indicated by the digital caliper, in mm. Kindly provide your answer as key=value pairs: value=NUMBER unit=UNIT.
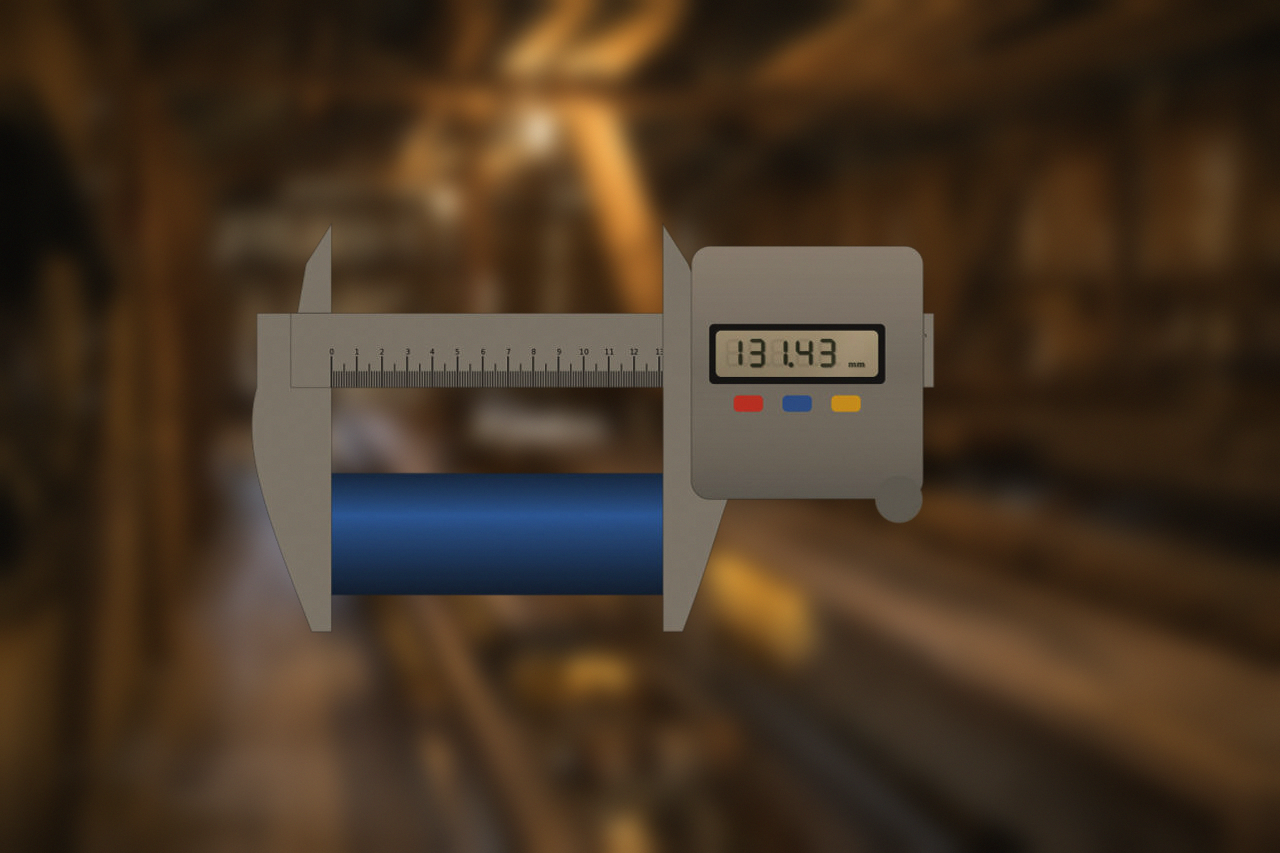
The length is value=131.43 unit=mm
